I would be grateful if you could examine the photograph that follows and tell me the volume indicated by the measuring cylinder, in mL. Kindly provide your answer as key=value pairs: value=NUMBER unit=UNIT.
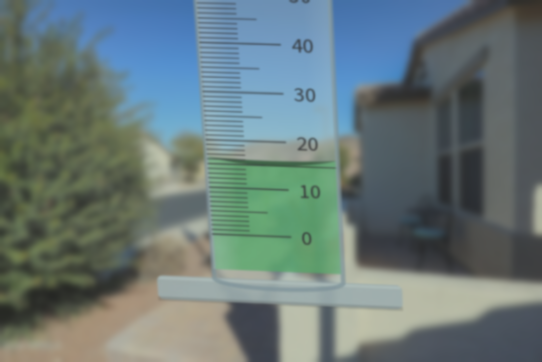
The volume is value=15 unit=mL
